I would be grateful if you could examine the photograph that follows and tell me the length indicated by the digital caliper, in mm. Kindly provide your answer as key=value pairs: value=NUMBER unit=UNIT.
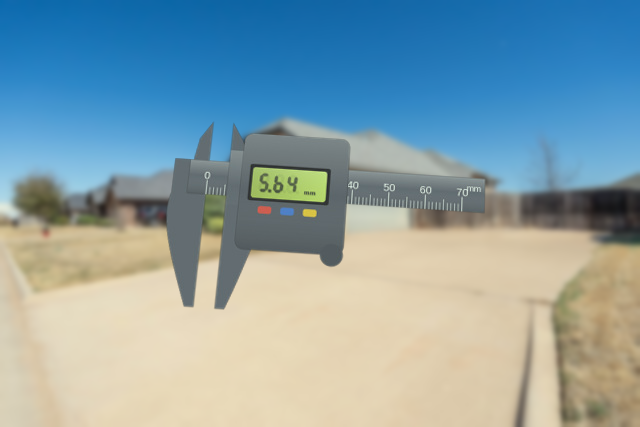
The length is value=5.64 unit=mm
